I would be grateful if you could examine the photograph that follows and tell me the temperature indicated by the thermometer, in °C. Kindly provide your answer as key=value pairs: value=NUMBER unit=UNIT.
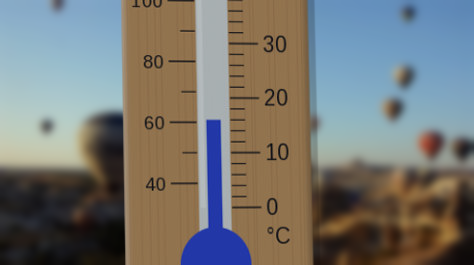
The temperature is value=16 unit=°C
